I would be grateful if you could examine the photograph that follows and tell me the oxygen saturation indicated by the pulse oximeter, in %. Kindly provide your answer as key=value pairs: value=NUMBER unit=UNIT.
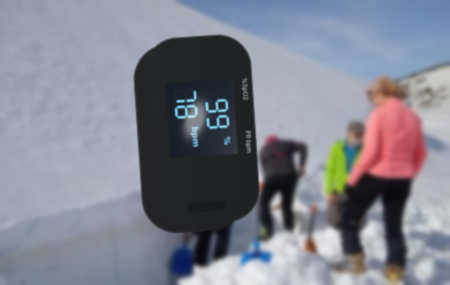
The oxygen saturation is value=99 unit=%
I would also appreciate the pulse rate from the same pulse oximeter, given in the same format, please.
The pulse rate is value=78 unit=bpm
